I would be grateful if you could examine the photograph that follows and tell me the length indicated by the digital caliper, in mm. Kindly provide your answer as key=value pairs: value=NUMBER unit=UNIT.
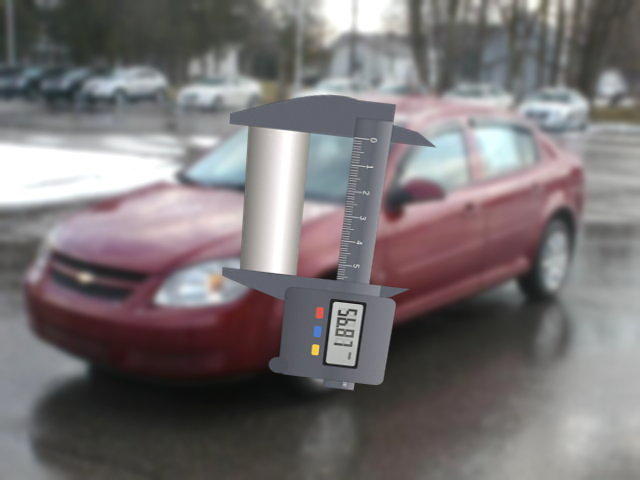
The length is value=56.87 unit=mm
